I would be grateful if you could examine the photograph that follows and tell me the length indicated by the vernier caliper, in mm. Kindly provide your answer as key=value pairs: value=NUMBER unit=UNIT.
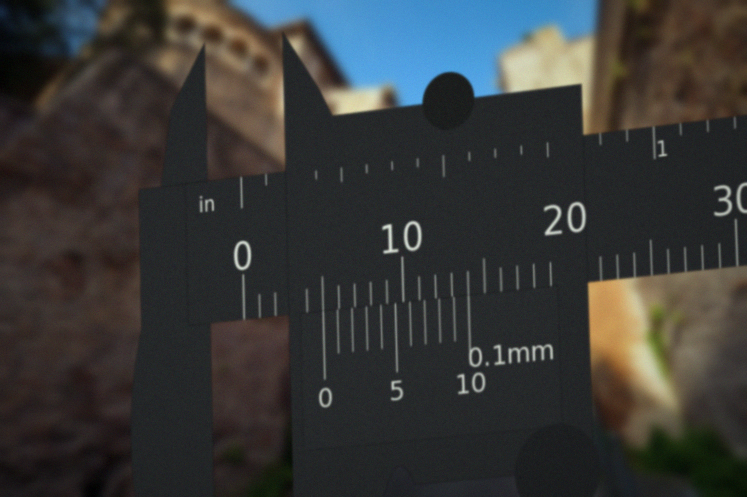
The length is value=5.0 unit=mm
